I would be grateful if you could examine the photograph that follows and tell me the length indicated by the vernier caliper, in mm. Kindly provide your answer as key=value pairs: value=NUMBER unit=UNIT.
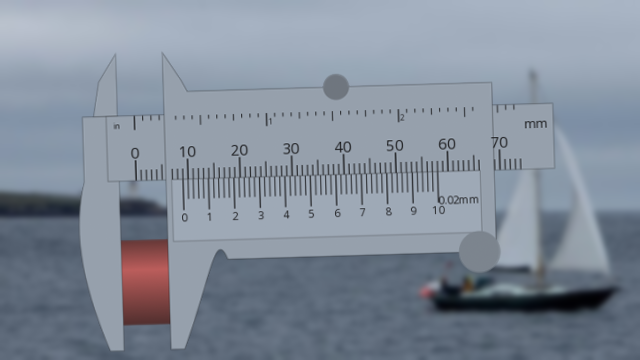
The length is value=9.0 unit=mm
